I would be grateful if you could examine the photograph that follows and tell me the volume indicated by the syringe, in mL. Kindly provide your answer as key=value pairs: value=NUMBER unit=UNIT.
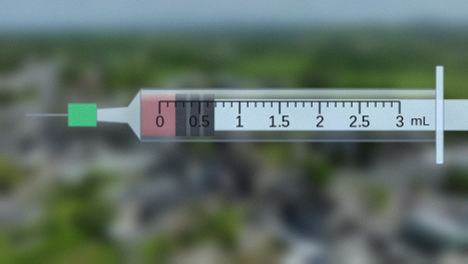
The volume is value=0.2 unit=mL
